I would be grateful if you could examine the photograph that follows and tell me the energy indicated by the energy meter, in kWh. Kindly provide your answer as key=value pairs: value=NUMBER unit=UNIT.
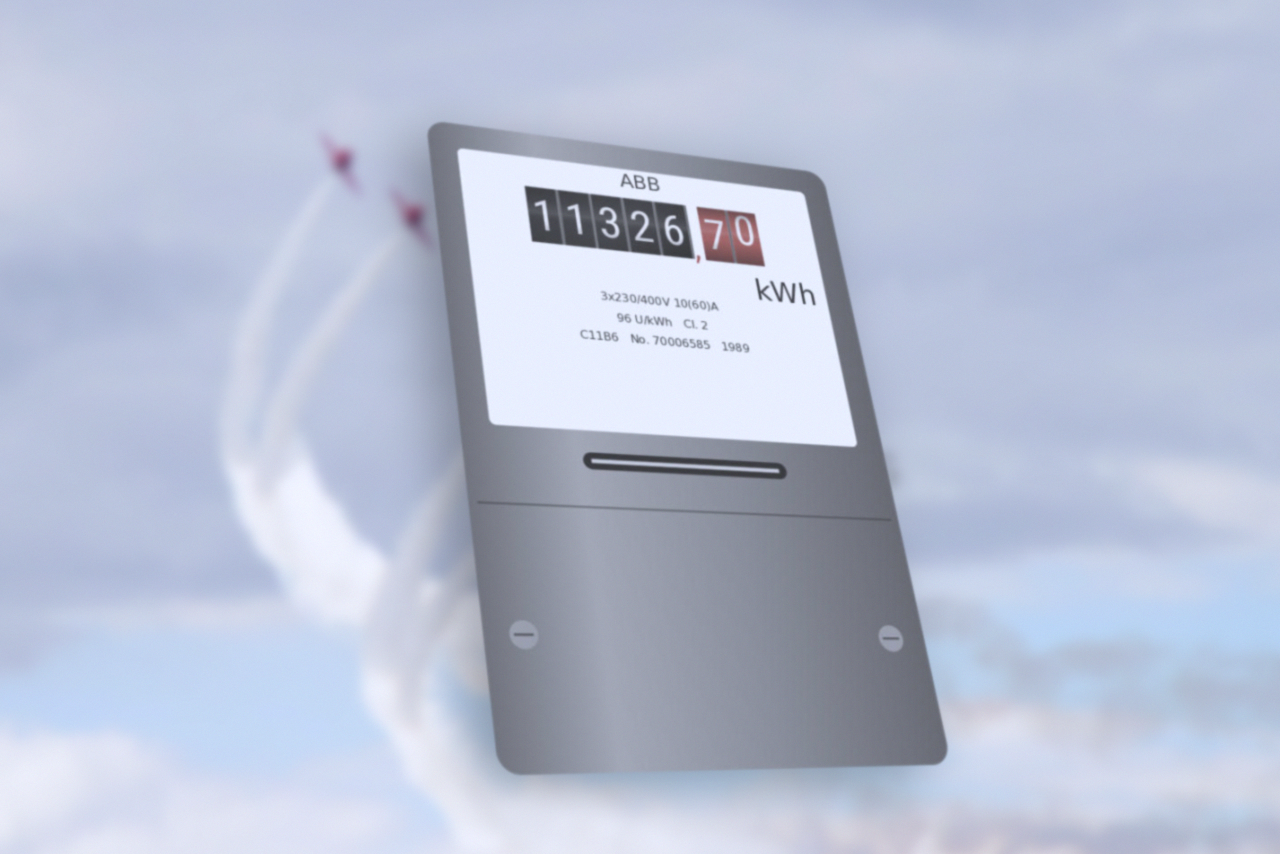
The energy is value=11326.70 unit=kWh
